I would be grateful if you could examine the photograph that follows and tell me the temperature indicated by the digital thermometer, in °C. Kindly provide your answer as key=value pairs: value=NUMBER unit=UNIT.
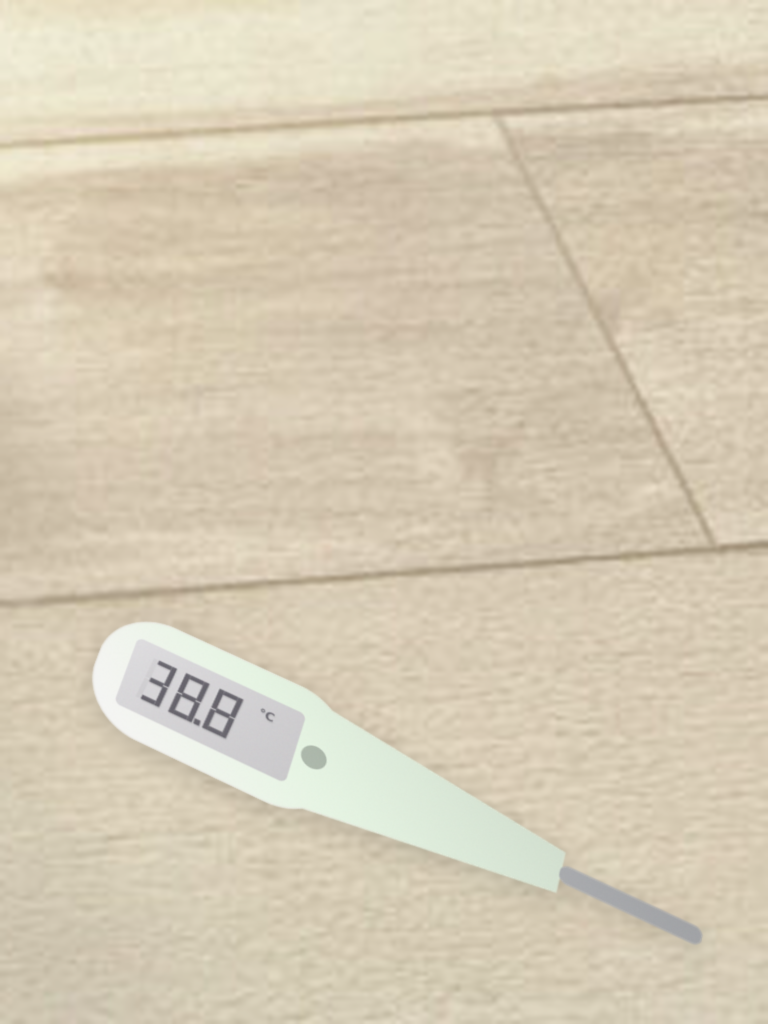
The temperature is value=38.8 unit=°C
